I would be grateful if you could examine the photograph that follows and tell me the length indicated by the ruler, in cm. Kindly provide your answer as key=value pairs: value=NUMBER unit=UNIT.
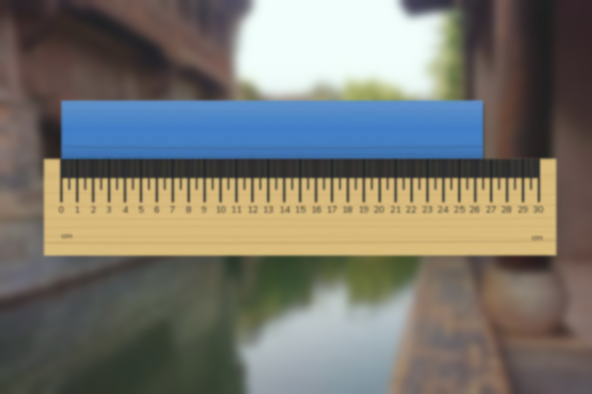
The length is value=26.5 unit=cm
